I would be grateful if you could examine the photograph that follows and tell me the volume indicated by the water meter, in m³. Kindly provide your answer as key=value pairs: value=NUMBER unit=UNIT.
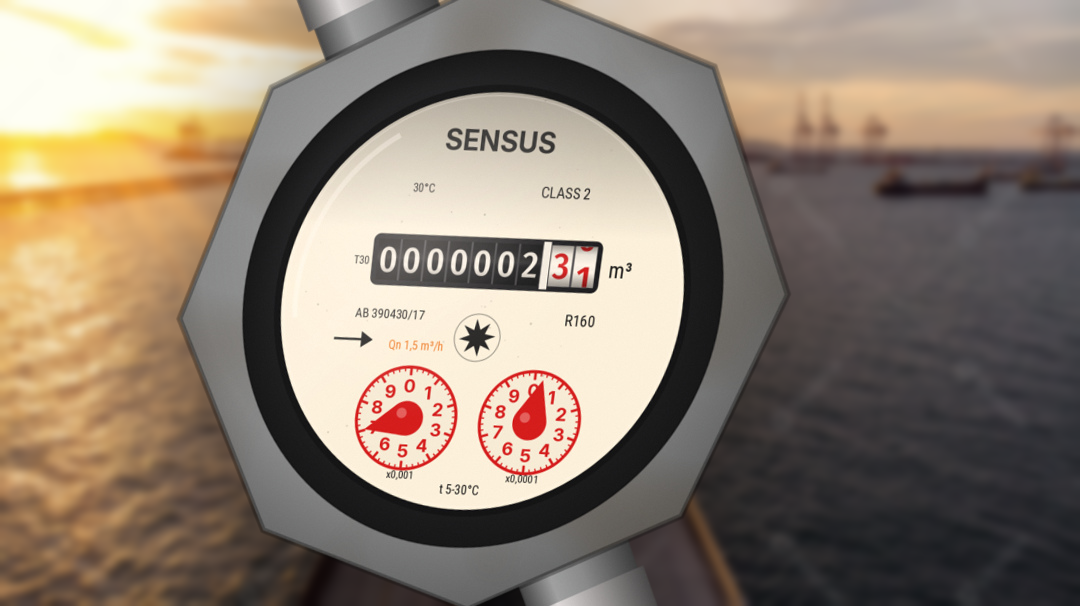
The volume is value=2.3070 unit=m³
